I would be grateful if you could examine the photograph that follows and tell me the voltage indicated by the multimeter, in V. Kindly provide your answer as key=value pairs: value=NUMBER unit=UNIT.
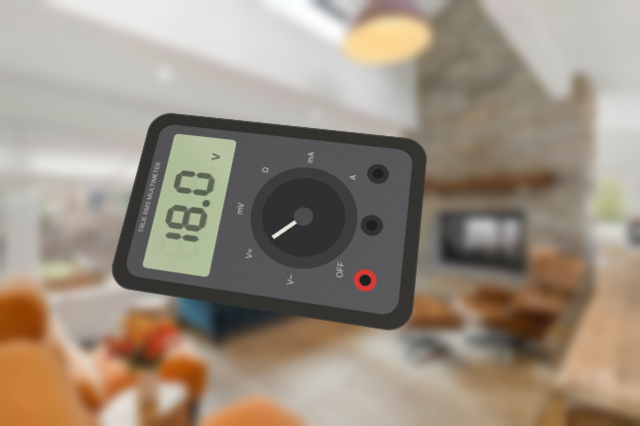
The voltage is value=18.0 unit=V
